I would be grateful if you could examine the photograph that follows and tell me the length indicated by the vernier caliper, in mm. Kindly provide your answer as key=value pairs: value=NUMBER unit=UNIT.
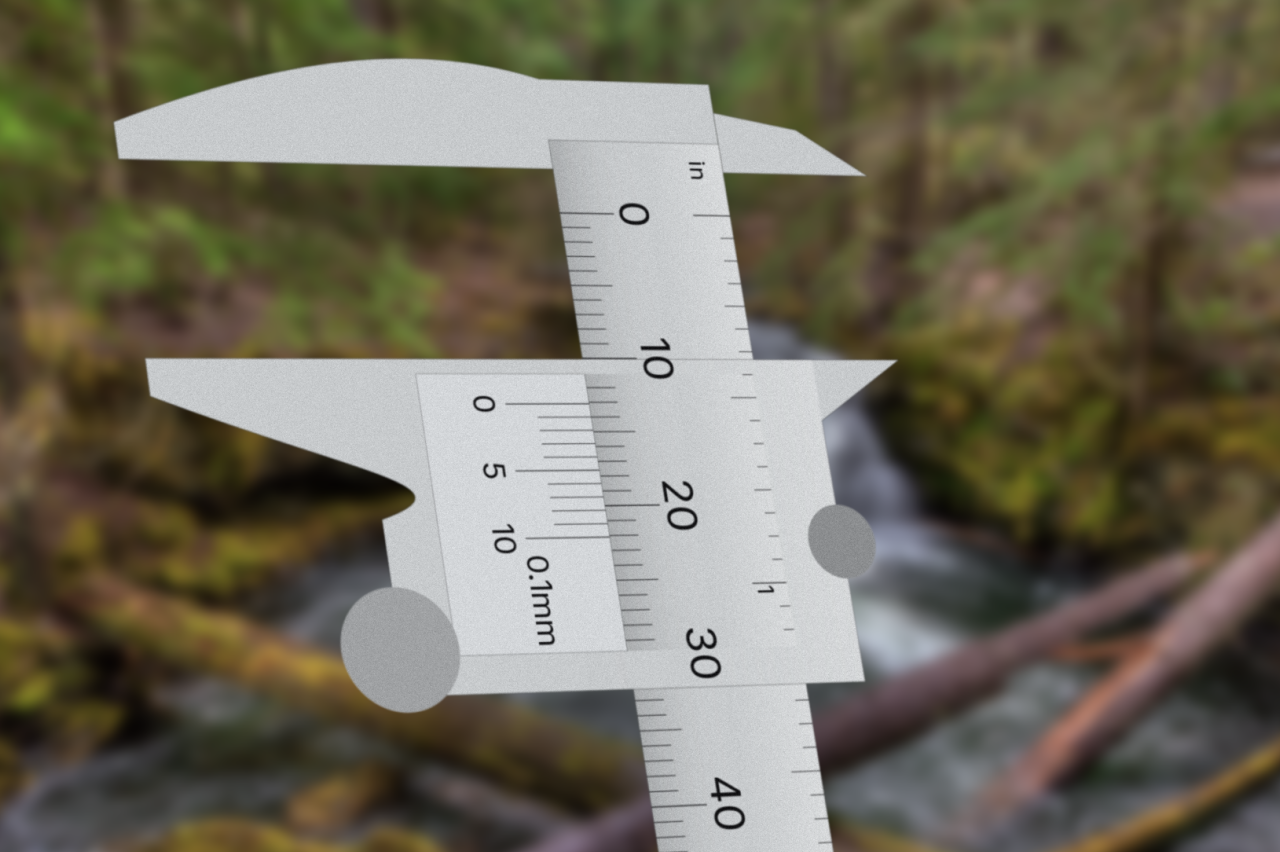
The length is value=13.1 unit=mm
